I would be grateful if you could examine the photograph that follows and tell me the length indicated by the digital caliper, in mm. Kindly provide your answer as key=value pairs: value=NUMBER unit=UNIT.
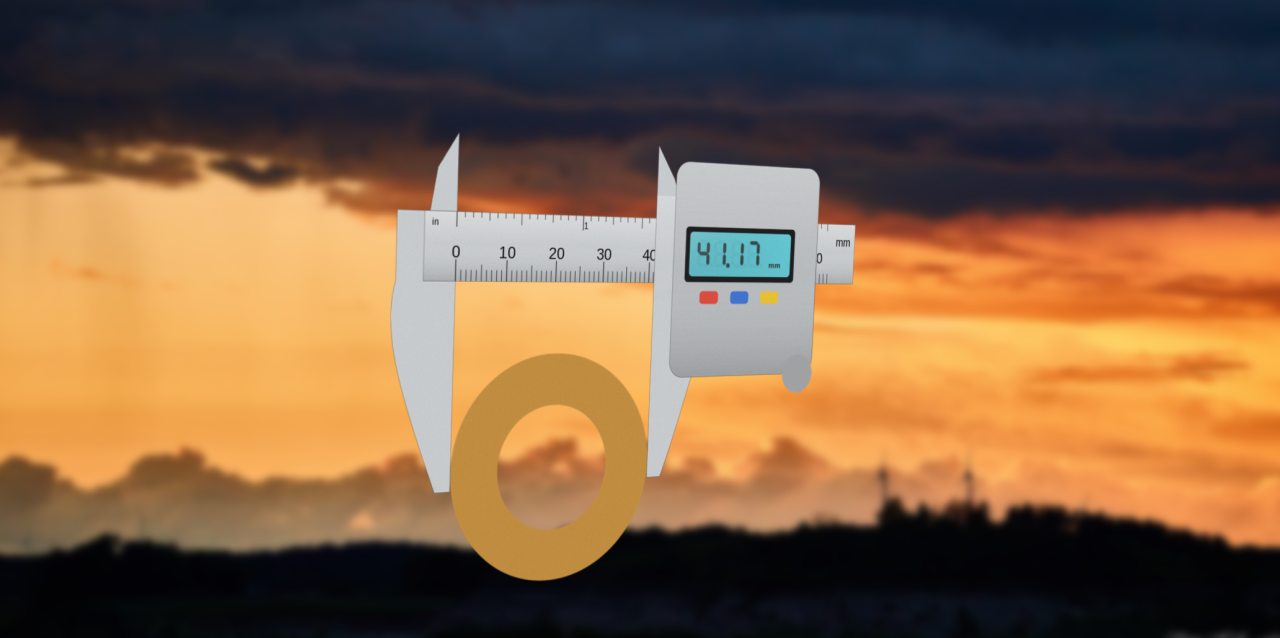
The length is value=41.17 unit=mm
